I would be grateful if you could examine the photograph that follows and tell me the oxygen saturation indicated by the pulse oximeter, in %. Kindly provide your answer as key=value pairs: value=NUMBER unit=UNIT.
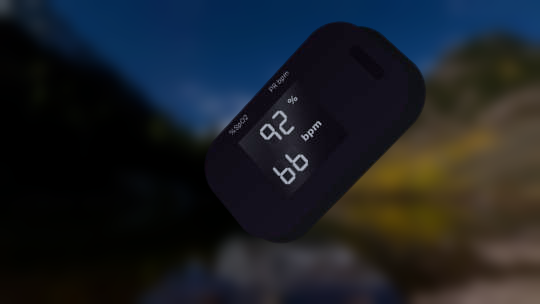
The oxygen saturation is value=92 unit=%
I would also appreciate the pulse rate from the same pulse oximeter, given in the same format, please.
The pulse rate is value=66 unit=bpm
